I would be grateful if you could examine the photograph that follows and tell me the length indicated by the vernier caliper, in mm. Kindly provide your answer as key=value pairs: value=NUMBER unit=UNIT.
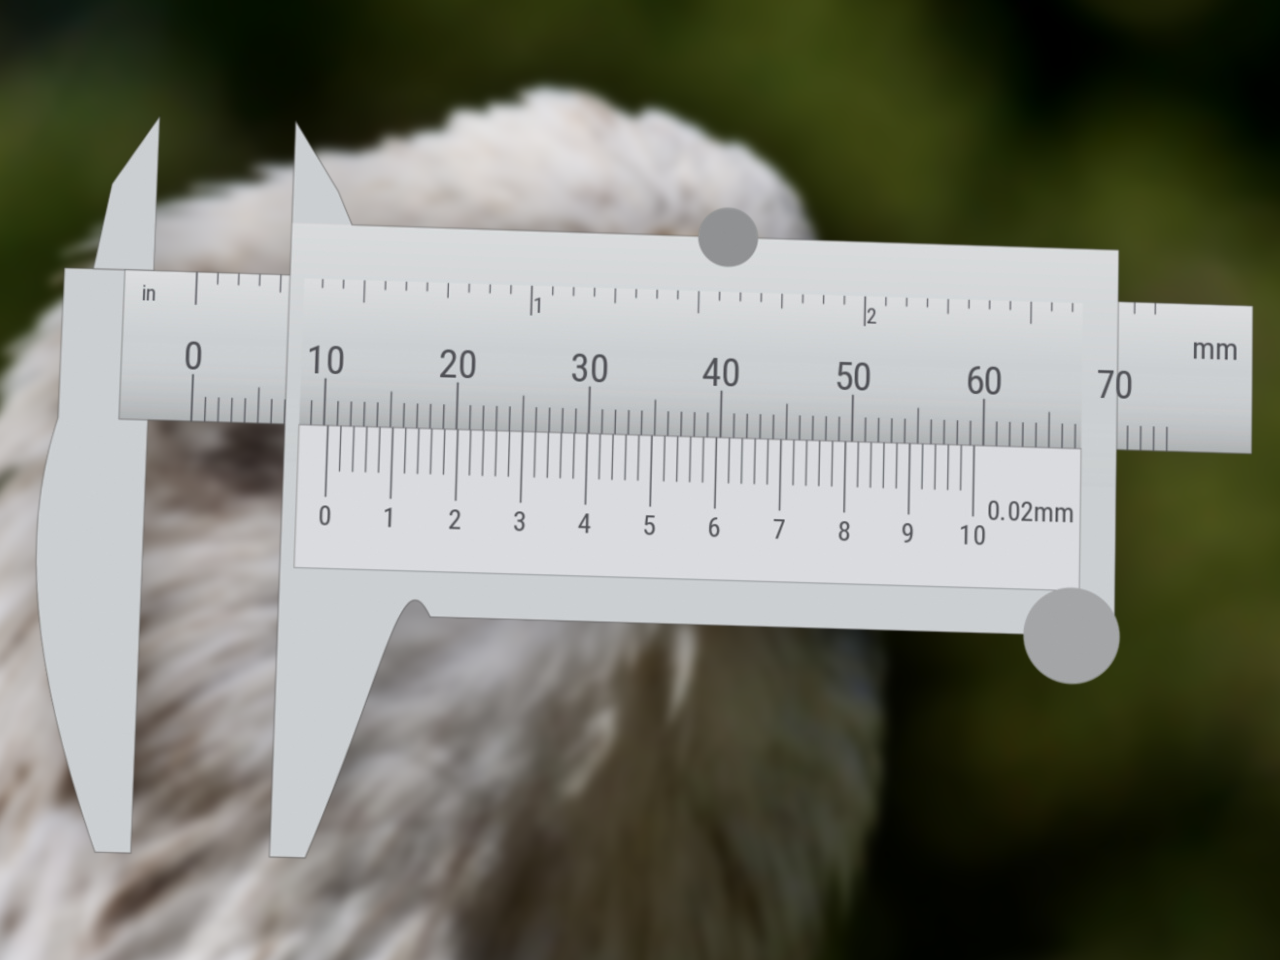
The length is value=10.3 unit=mm
